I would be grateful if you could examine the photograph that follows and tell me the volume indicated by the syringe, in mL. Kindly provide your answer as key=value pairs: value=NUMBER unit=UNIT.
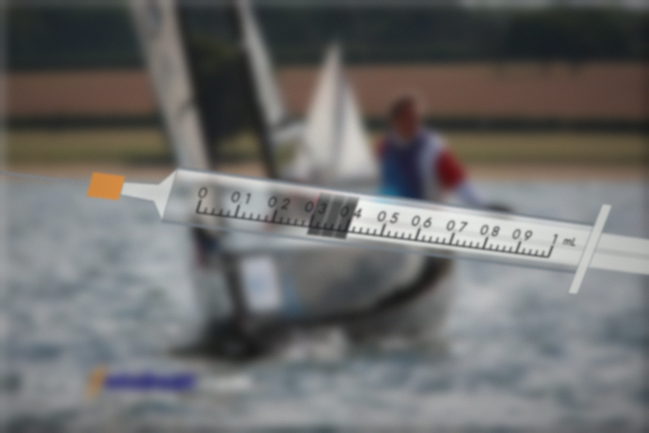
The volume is value=0.3 unit=mL
